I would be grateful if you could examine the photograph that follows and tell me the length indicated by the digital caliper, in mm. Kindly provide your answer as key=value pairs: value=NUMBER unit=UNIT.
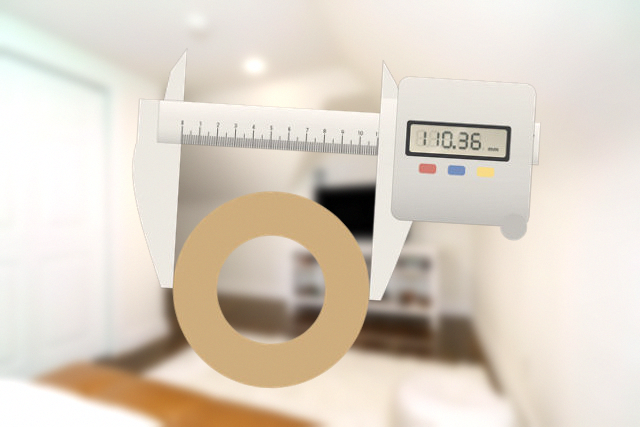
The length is value=110.36 unit=mm
